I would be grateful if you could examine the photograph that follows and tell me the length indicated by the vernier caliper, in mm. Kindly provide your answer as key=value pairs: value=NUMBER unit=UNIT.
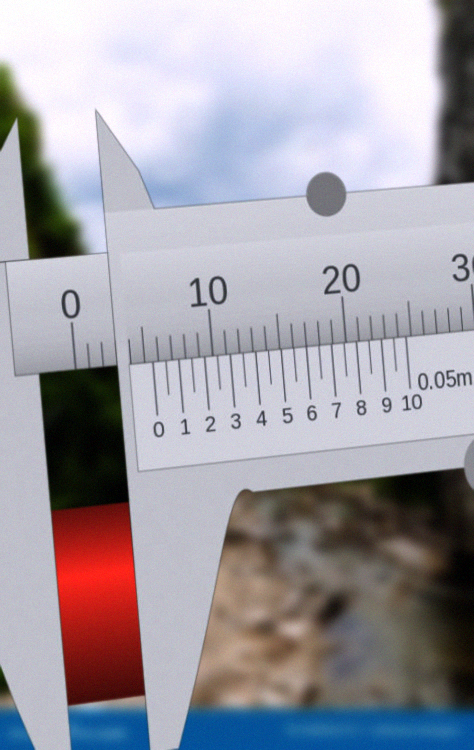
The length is value=5.6 unit=mm
